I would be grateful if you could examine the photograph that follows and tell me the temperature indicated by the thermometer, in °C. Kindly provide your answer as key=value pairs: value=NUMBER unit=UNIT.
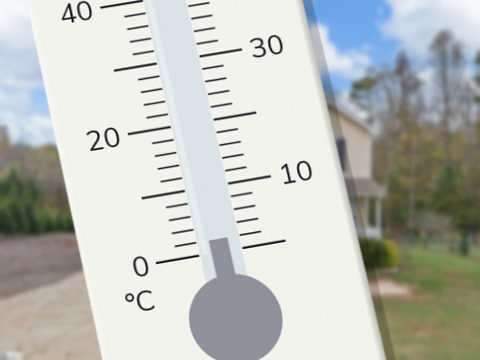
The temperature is value=2 unit=°C
